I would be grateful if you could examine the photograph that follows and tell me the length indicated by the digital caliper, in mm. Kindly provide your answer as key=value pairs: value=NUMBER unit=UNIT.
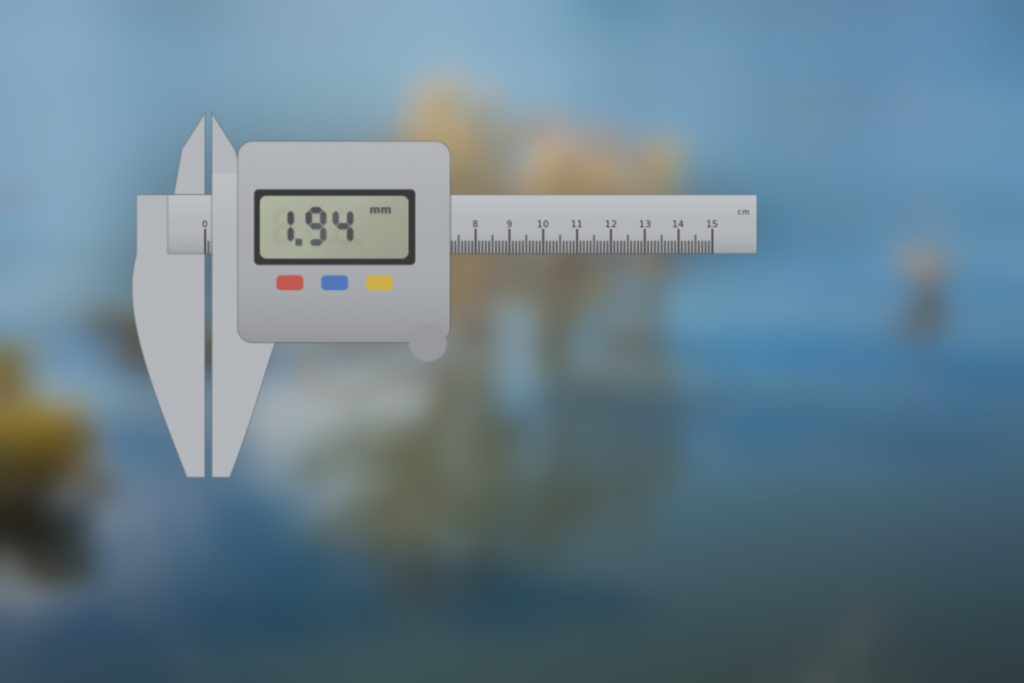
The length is value=1.94 unit=mm
